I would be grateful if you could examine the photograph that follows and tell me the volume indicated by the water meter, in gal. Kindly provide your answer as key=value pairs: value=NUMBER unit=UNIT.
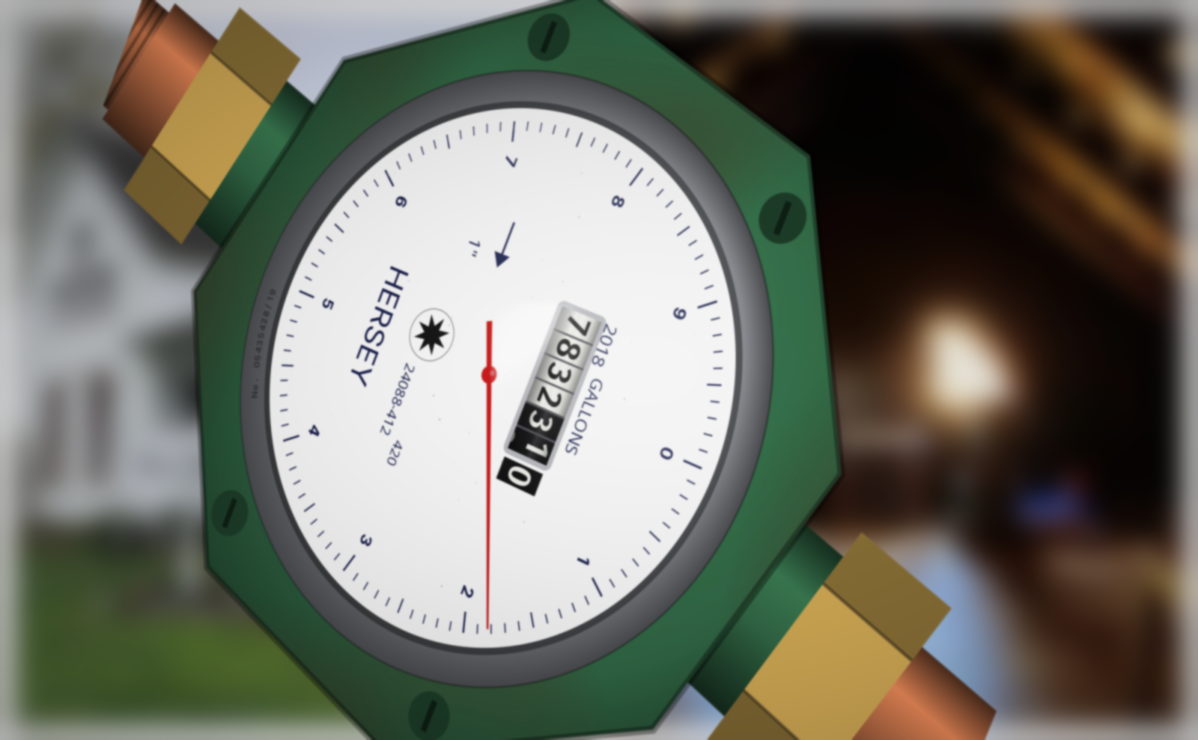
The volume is value=7832311.8 unit=gal
